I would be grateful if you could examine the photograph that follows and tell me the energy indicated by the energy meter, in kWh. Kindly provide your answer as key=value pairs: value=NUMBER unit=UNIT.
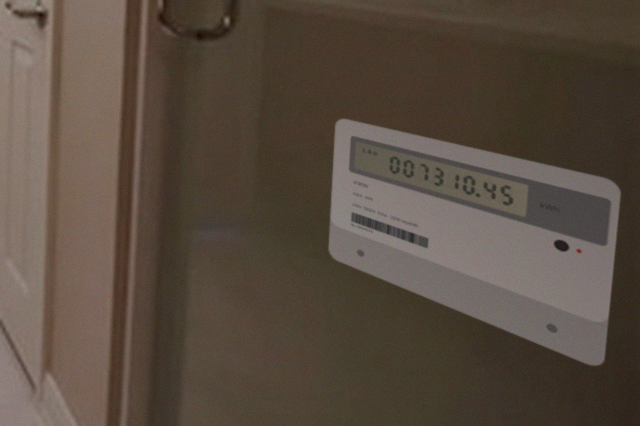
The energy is value=7310.45 unit=kWh
